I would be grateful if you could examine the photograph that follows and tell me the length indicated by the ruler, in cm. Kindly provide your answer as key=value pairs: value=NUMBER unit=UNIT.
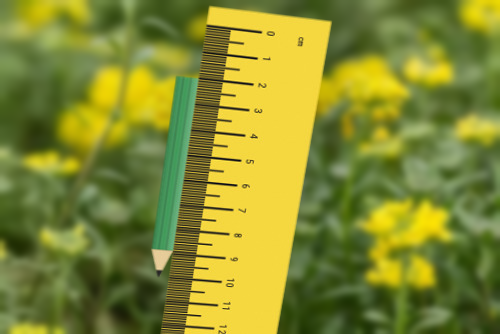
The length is value=8 unit=cm
